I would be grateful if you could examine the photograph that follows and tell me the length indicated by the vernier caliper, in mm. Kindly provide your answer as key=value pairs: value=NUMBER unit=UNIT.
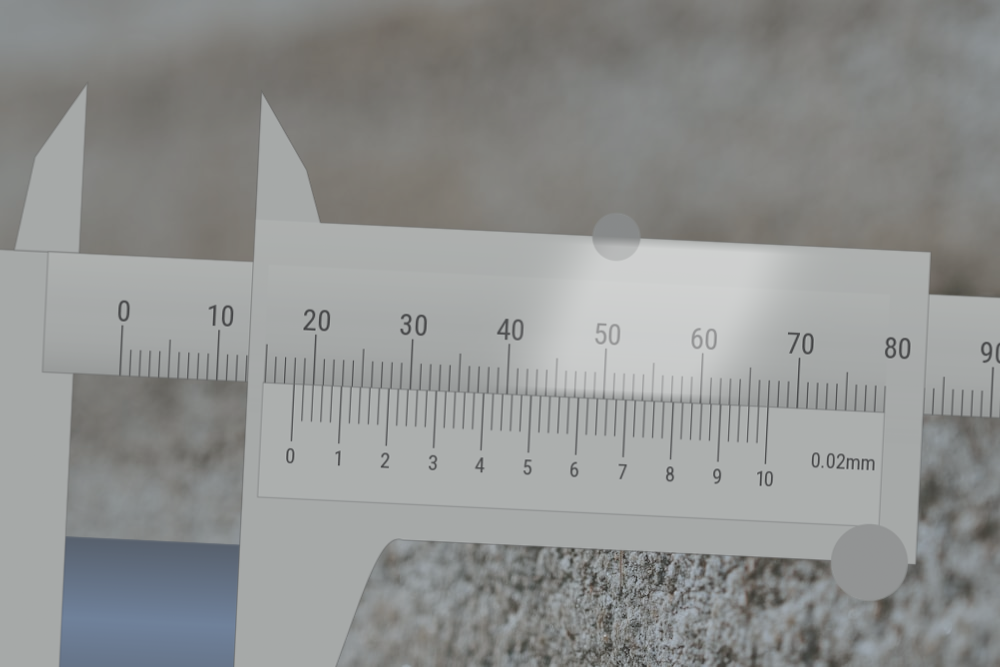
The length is value=18.0 unit=mm
